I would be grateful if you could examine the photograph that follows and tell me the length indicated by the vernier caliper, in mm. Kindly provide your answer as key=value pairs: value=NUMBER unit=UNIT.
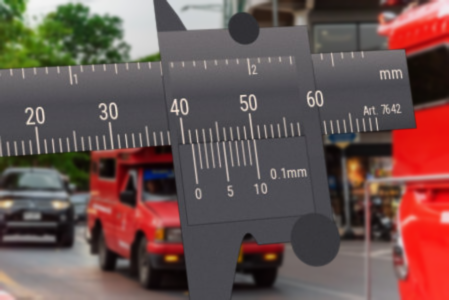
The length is value=41.2 unit=mm
